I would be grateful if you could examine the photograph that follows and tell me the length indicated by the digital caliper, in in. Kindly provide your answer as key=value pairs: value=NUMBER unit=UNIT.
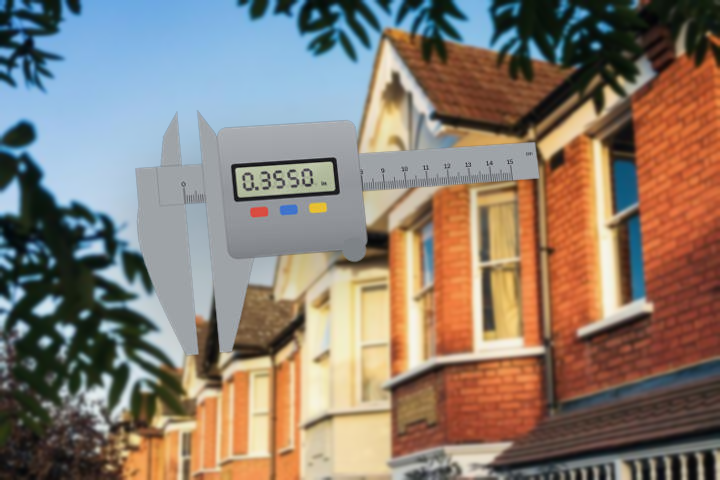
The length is value=0.3550 unit=in
